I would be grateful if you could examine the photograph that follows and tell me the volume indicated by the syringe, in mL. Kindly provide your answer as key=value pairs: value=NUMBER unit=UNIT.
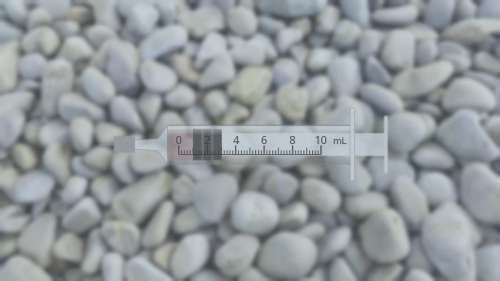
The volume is value=1 unit=mL
